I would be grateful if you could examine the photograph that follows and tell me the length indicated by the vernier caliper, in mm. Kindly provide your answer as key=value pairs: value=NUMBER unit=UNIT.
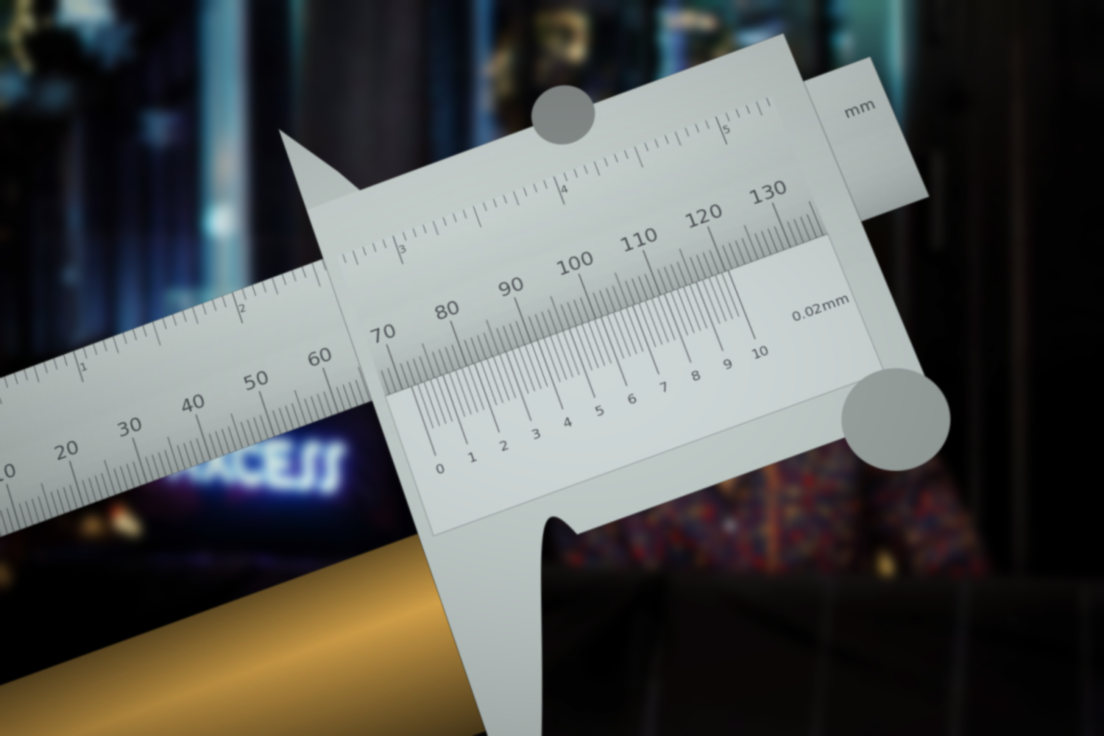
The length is value=71.4 unit=mm
